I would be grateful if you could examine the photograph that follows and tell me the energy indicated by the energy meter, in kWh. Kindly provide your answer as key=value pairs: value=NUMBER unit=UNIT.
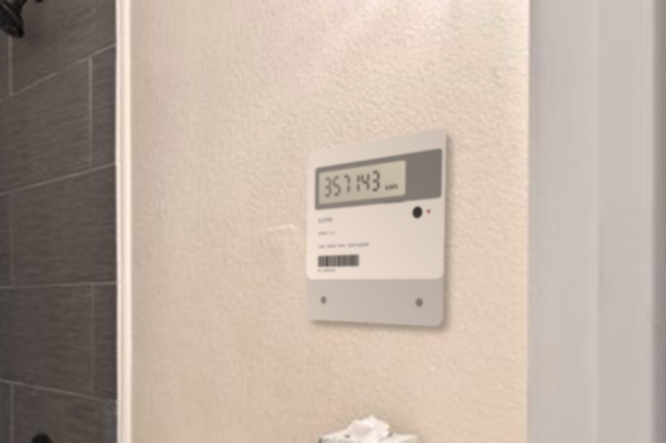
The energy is value=357143 unit=kWh
